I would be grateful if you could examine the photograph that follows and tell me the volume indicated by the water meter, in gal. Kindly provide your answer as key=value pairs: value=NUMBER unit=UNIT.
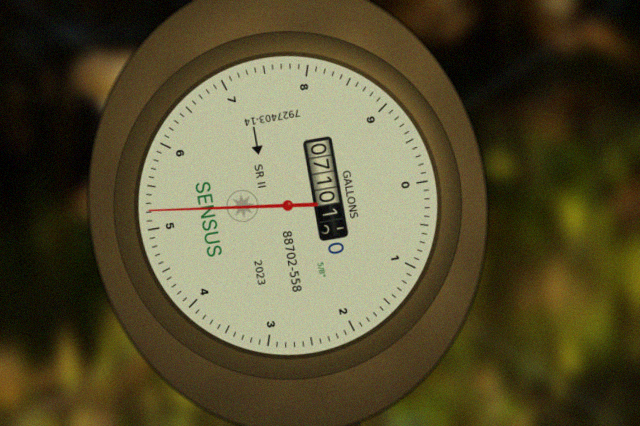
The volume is value=710115.2 unit=gal
